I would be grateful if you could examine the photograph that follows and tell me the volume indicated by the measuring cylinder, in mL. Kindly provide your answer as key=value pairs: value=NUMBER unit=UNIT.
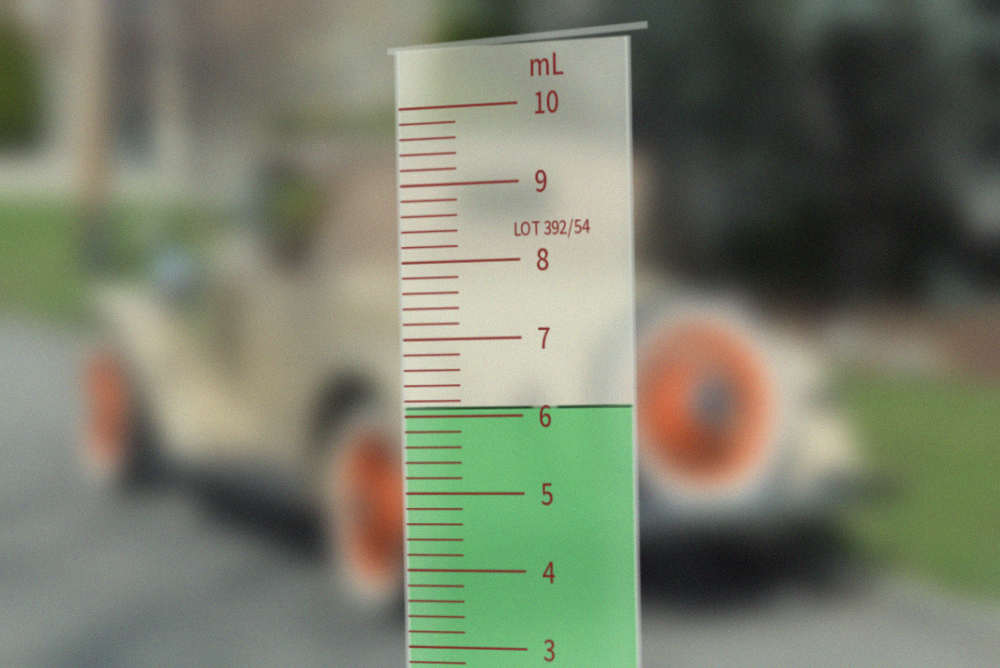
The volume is value=6.1 unit=mL
